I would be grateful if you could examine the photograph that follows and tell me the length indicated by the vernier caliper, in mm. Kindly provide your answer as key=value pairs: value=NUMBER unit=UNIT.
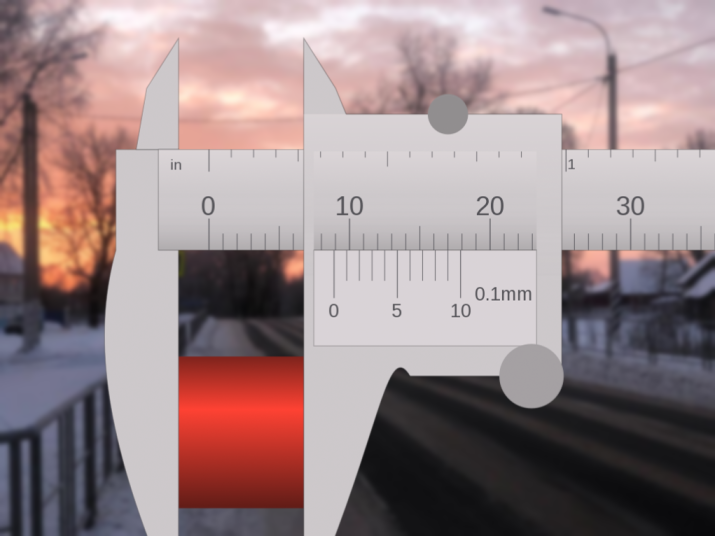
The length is value=8.9 unit=mm
